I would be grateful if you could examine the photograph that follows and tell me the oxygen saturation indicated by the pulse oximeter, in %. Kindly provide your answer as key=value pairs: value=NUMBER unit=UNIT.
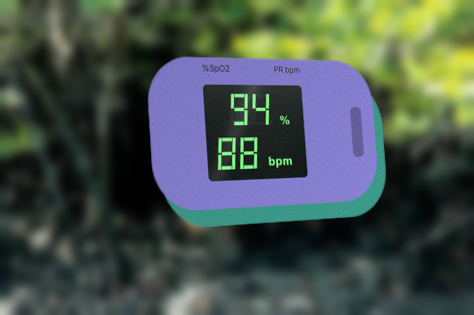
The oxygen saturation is value=94 unit=%
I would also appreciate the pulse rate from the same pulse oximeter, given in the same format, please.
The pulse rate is value=88 unit=bpm
